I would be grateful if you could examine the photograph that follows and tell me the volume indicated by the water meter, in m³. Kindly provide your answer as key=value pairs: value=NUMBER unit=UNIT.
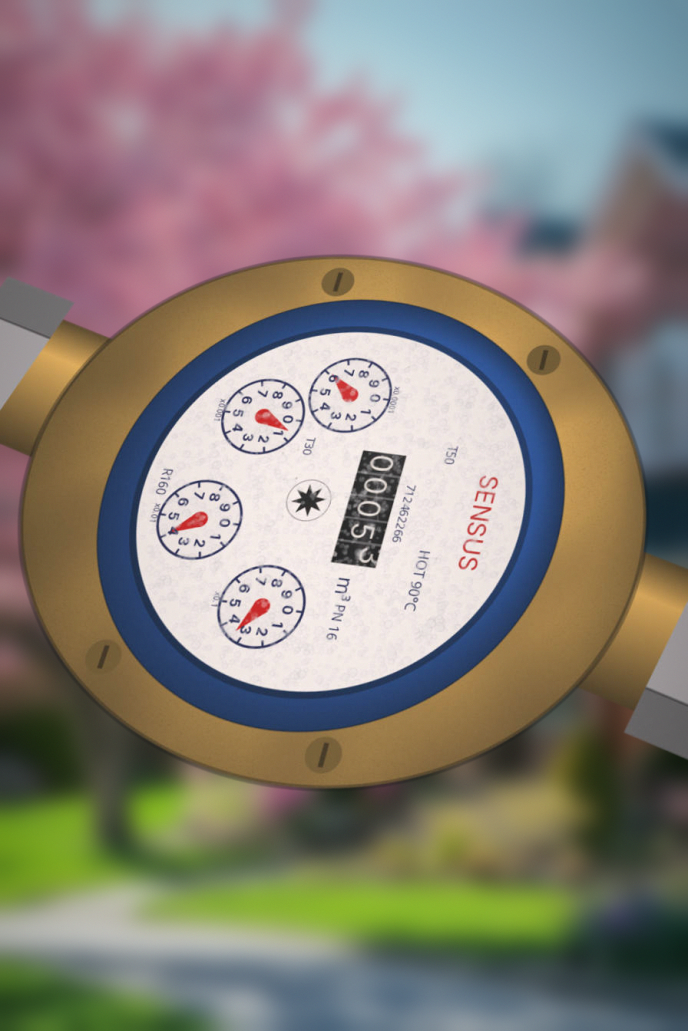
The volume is value=53.3406 unit=m³
